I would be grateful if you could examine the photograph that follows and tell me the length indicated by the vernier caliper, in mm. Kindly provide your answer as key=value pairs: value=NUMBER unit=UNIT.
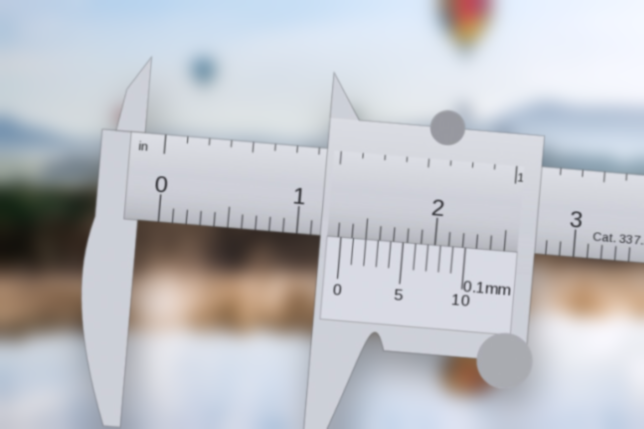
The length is value=13.2 unit=mm
